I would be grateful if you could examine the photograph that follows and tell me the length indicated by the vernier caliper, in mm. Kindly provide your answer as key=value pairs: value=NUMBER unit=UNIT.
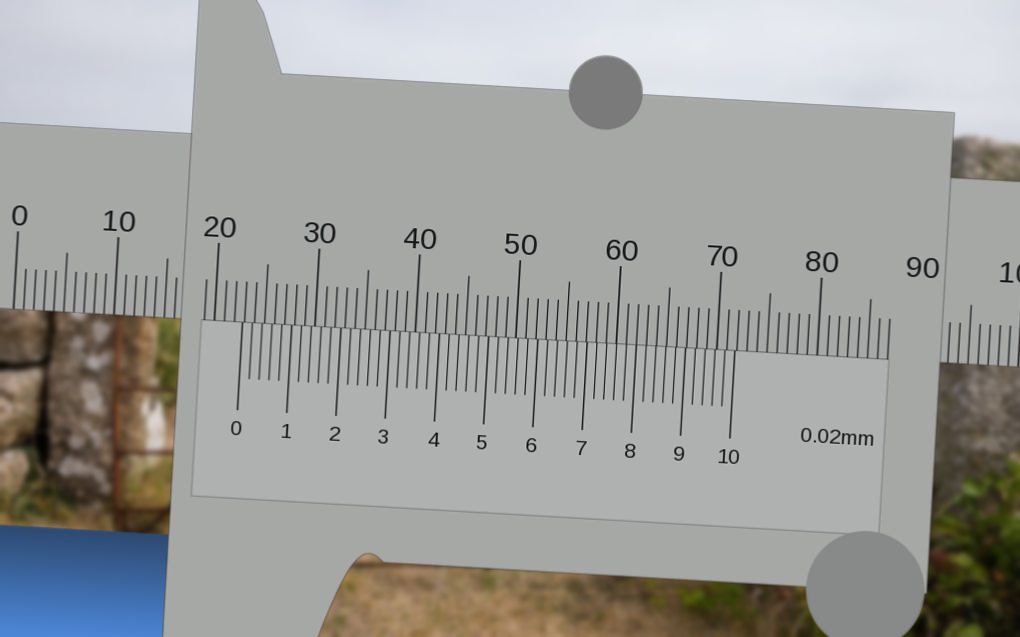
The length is value=22.8 unit=mm
